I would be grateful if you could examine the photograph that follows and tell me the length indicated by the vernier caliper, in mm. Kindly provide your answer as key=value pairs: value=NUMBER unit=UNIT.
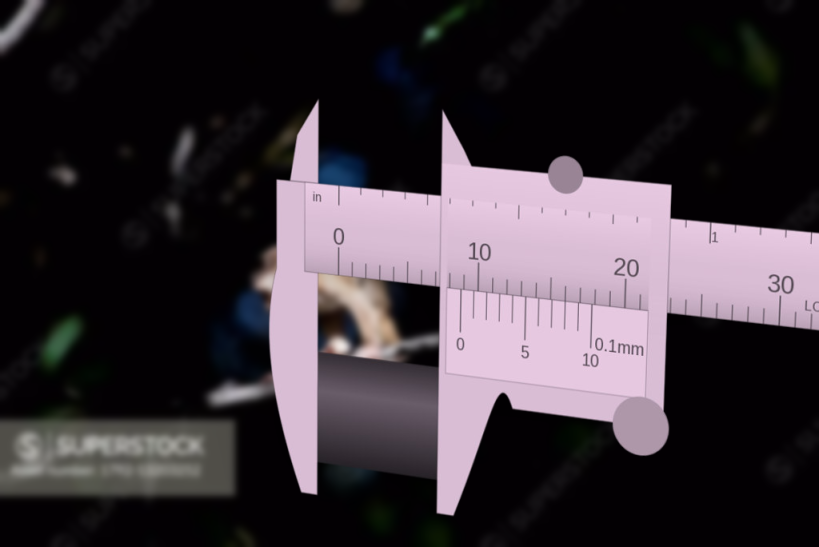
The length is value=8.8 unit=mm
